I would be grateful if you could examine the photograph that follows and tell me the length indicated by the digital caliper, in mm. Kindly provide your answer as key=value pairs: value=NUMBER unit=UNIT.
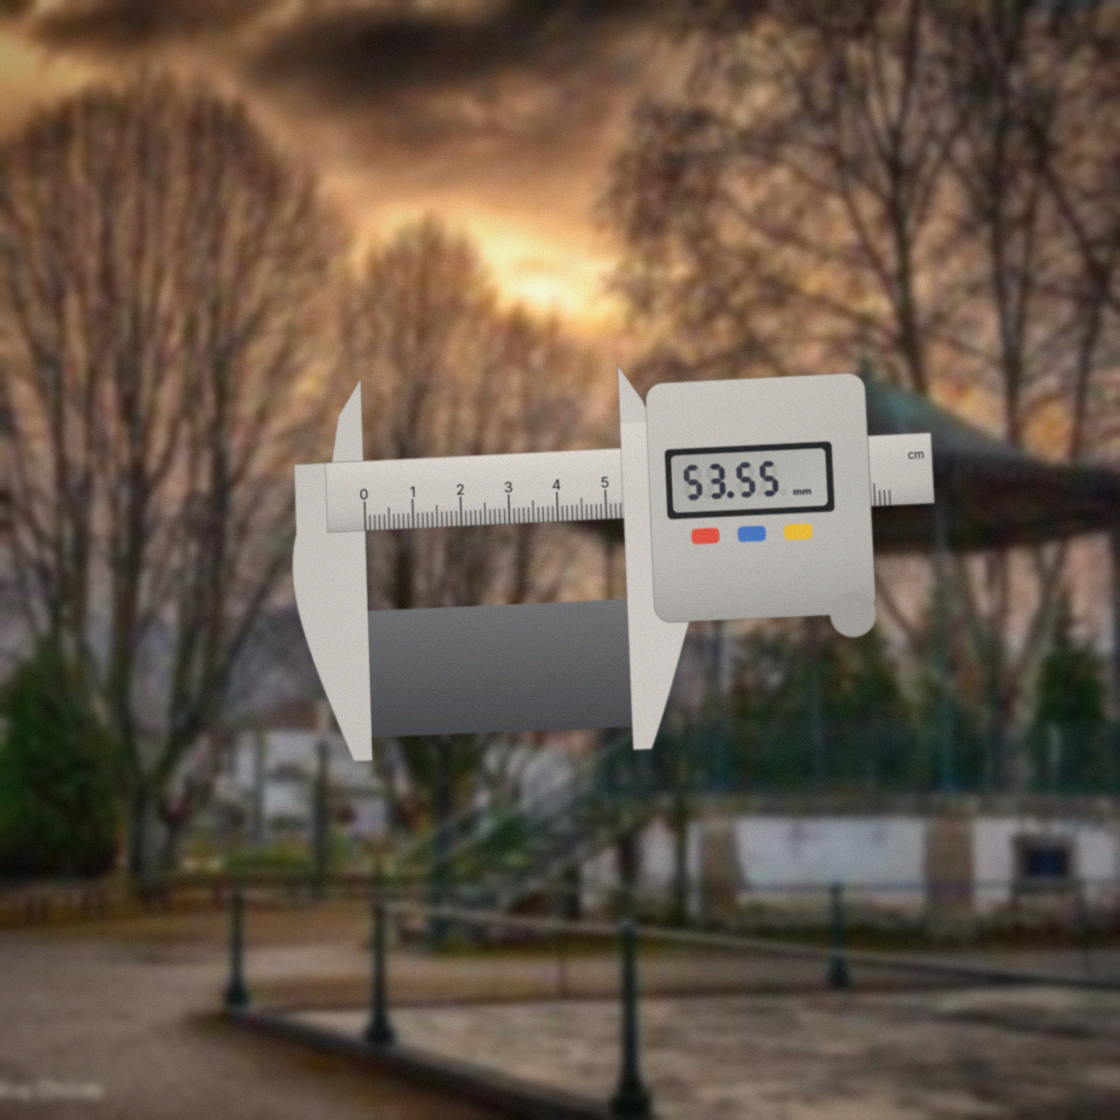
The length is value=53.55 unit=mm
